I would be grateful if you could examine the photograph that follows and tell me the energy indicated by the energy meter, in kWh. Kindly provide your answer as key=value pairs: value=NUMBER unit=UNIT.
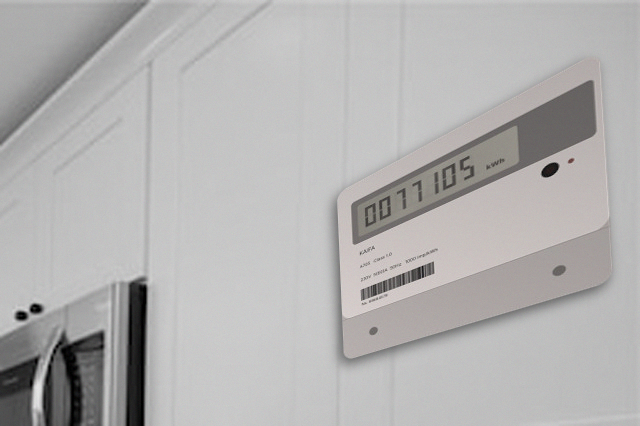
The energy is value=77105 unit=kWh
